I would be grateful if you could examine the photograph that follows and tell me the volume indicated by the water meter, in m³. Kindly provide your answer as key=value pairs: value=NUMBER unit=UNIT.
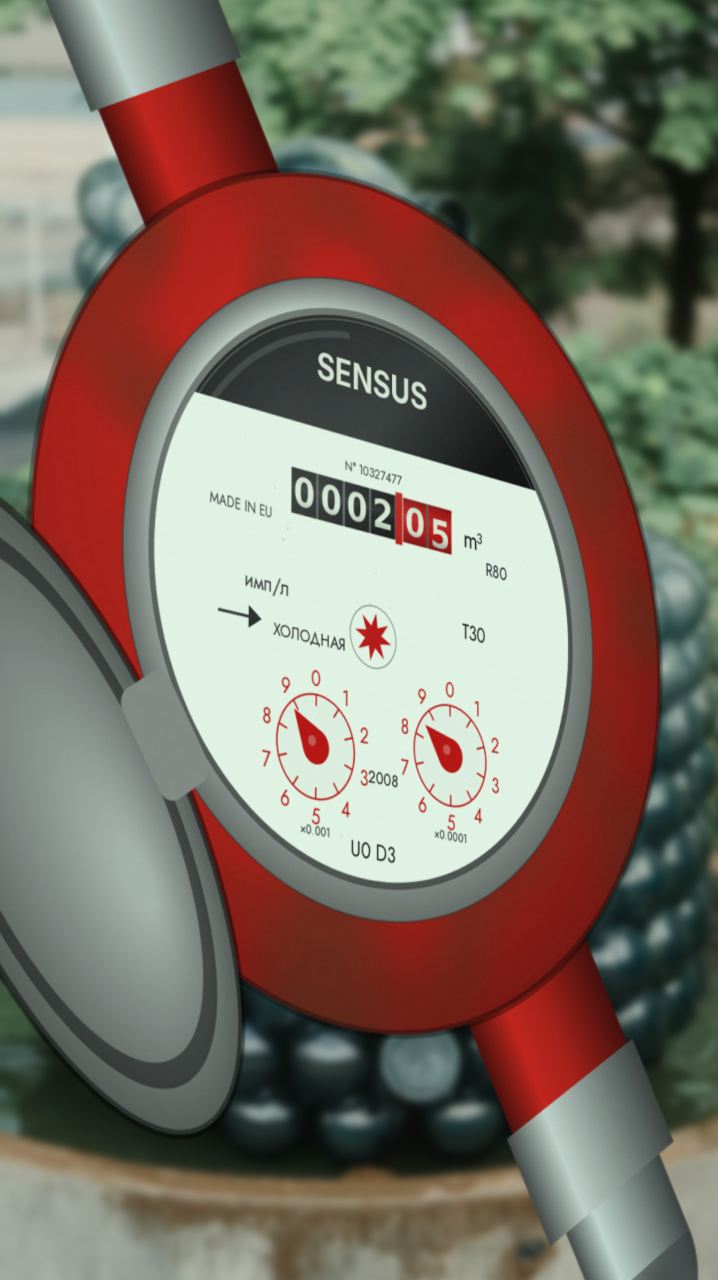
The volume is value=2.0488 unit=m³
